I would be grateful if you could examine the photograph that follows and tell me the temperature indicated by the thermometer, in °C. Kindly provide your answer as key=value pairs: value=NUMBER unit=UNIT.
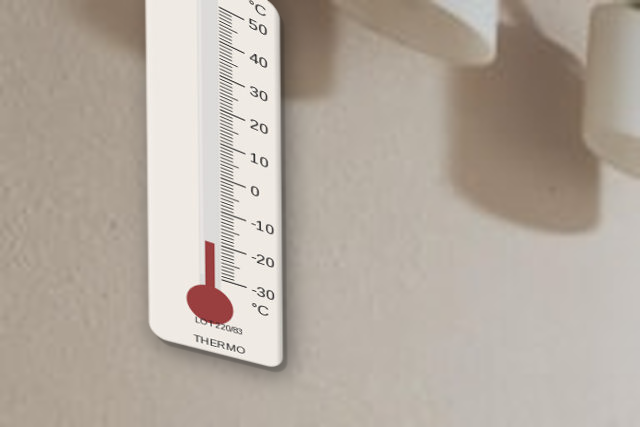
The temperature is value=-20 unit=°C
